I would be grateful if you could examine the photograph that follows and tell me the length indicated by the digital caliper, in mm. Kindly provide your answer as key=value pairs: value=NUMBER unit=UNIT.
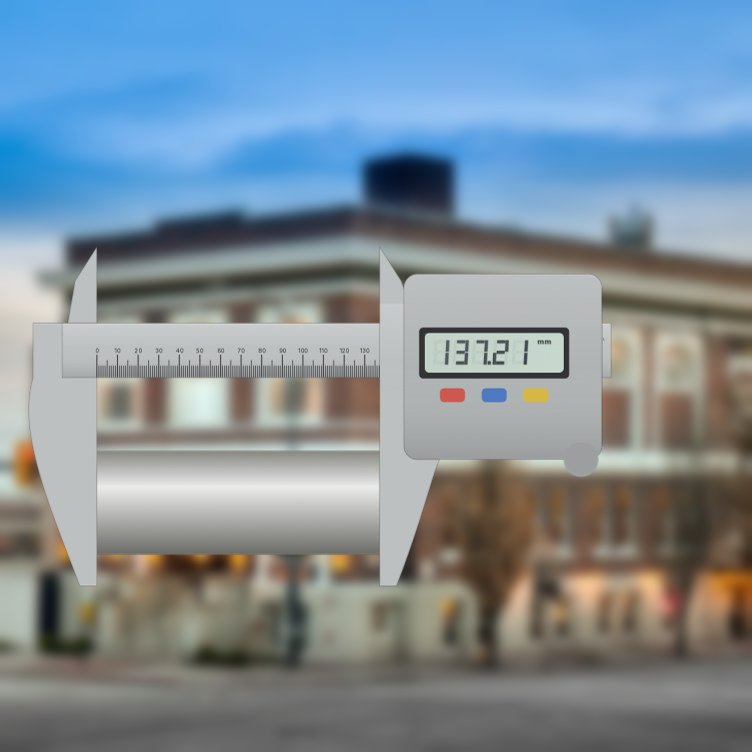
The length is value=137.21 unit=mm
